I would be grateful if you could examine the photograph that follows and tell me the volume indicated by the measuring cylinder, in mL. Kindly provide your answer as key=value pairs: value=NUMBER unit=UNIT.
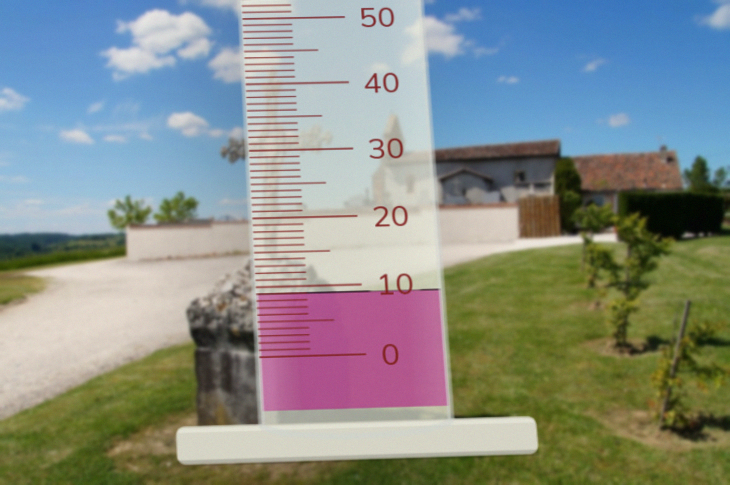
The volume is value=9 unit=mL
